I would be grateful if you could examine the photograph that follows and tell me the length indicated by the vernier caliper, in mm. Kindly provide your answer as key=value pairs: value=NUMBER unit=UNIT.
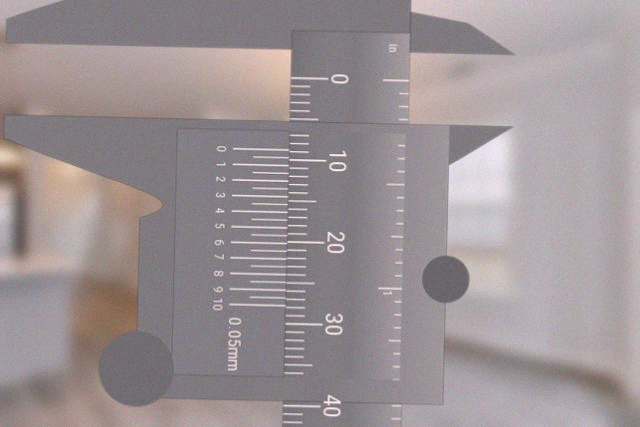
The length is value=8.8 unit=mm
